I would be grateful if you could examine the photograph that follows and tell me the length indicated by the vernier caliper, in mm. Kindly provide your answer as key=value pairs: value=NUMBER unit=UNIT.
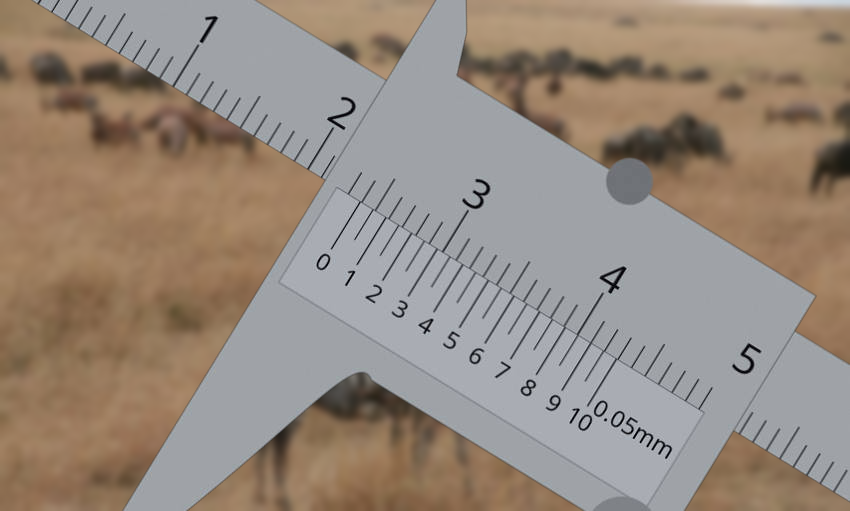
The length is value=23.9 unit=mm
